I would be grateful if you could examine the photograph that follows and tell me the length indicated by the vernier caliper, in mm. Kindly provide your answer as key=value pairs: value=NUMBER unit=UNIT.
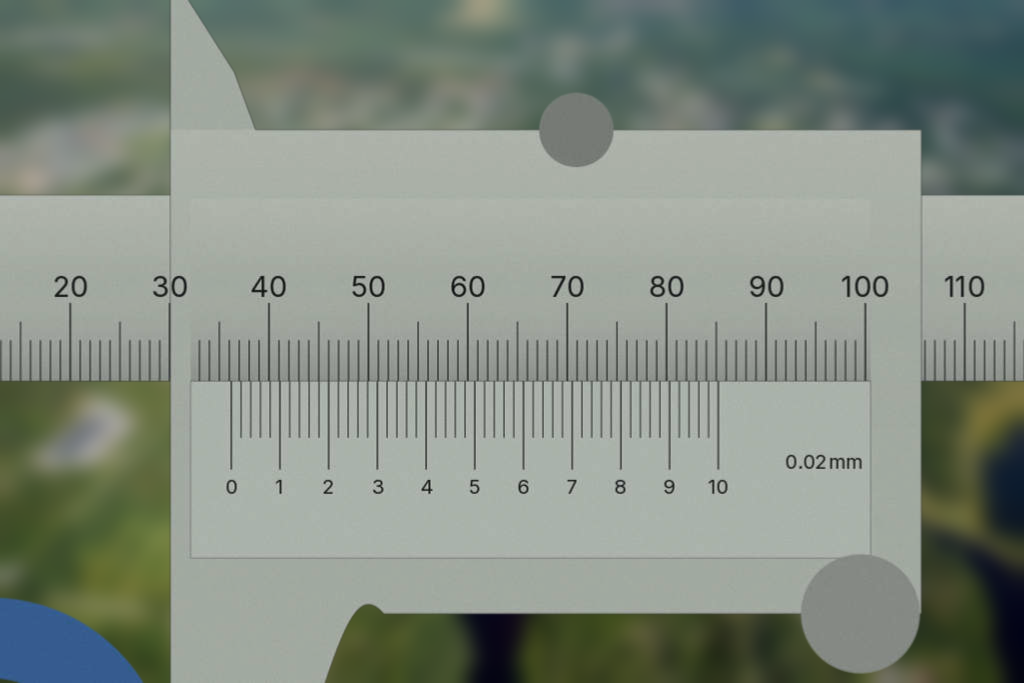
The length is value=36.2 unit=mm
